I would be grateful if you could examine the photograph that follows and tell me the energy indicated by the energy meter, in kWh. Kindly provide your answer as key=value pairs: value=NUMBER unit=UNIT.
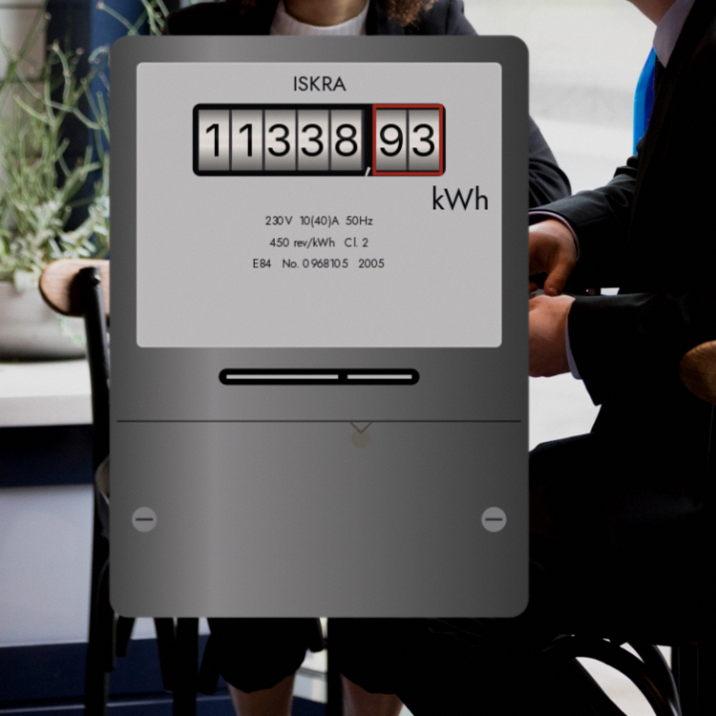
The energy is value=11338.93 unit=kWh
